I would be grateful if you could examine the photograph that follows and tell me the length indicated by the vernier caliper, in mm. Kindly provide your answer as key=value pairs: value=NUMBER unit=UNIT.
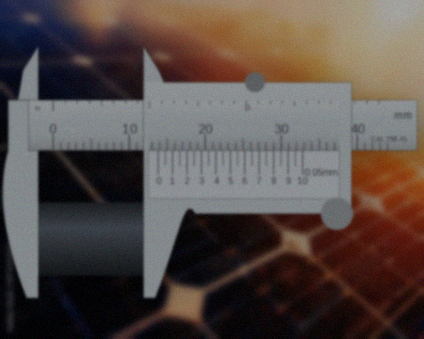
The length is value=13.8 unit=mm
